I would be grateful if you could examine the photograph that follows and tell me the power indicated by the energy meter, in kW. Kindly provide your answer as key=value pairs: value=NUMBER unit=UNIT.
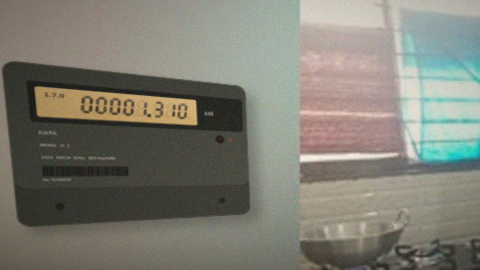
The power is value=1.310 unit=kW
